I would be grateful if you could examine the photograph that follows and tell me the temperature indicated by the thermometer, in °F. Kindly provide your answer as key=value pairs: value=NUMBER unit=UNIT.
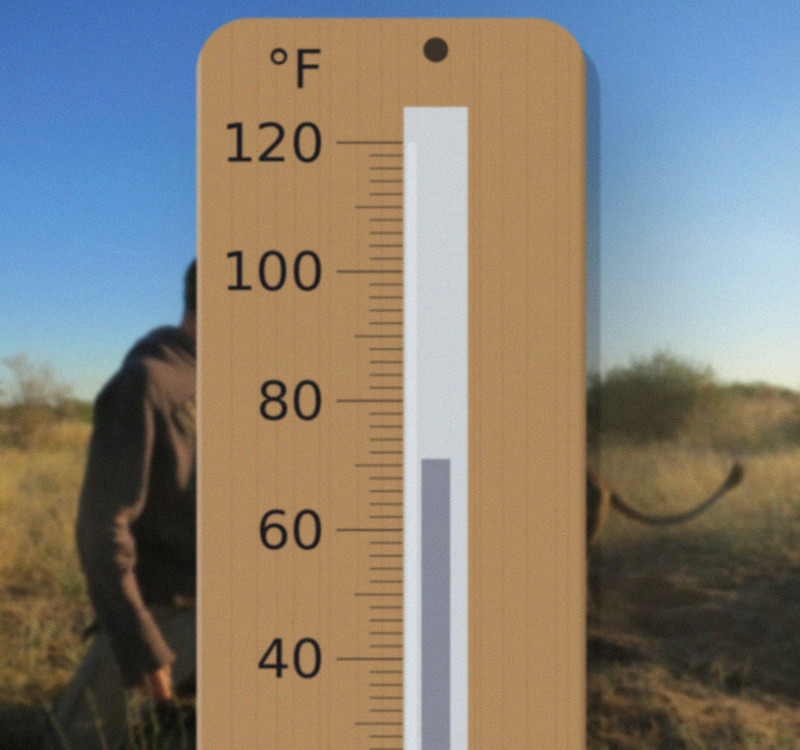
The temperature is value=71 unit=°F
